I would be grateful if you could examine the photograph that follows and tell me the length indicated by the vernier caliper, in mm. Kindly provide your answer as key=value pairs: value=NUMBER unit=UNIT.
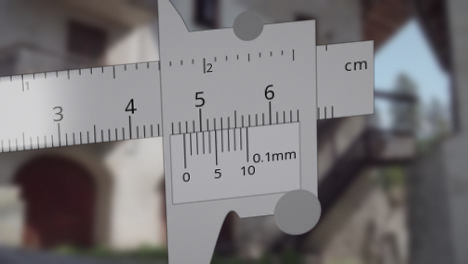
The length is value=47.6 unit=mm
